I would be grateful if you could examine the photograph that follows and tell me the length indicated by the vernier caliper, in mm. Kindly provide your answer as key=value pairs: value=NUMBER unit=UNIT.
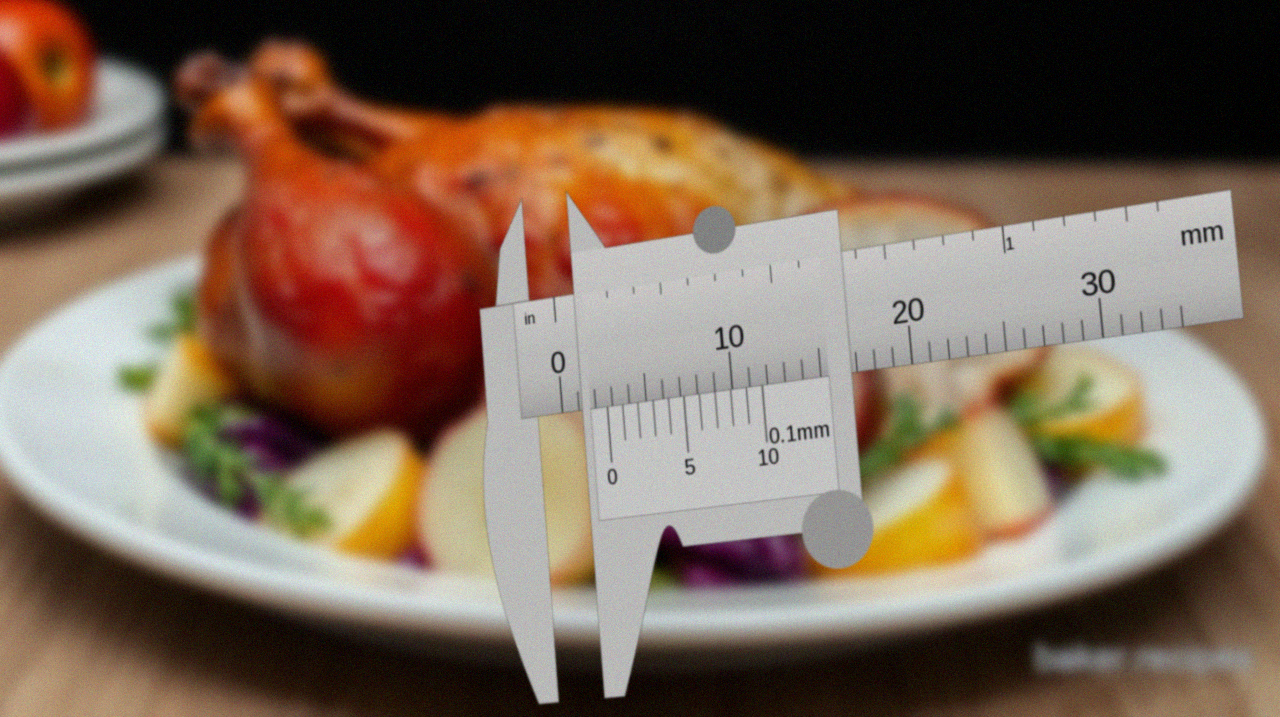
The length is value=2.7 unit=mm
